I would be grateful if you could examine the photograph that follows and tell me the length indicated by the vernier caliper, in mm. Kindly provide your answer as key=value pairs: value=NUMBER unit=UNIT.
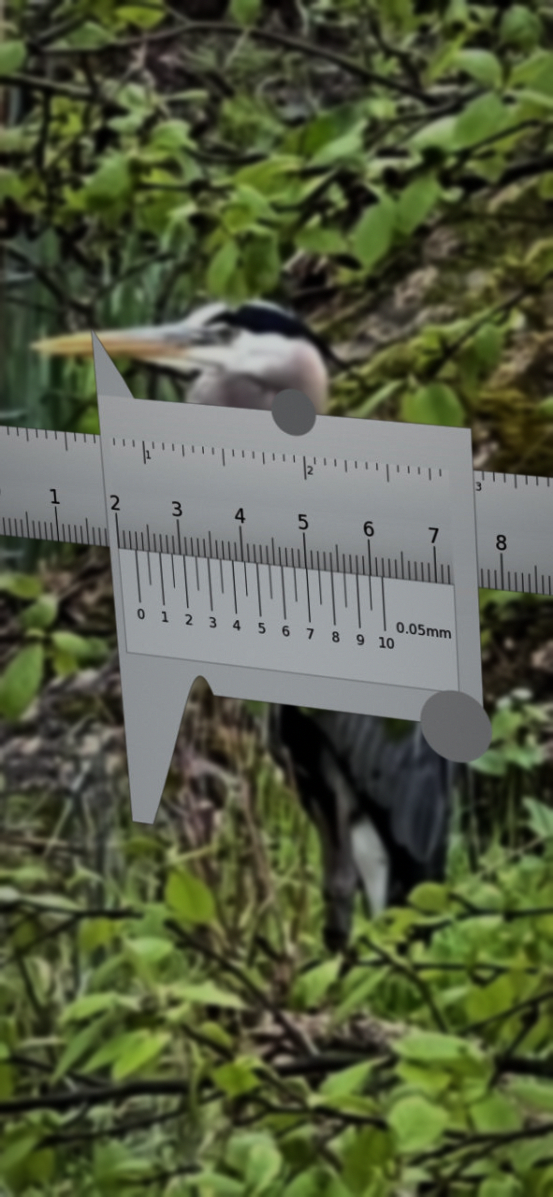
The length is value=22.8 unit=mm
